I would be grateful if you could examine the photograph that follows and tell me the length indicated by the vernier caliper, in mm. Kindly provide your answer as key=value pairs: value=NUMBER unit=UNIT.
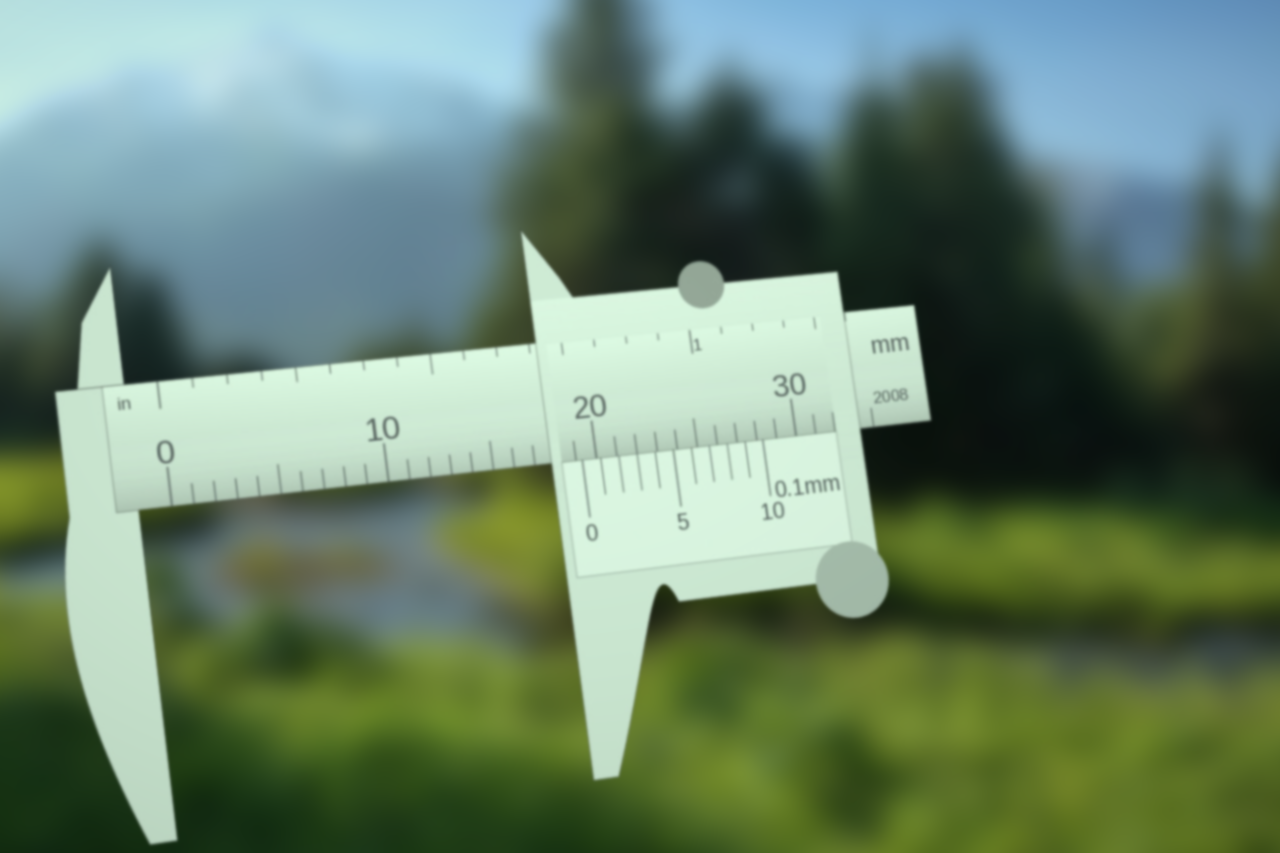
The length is value=19.3 unit=mm
